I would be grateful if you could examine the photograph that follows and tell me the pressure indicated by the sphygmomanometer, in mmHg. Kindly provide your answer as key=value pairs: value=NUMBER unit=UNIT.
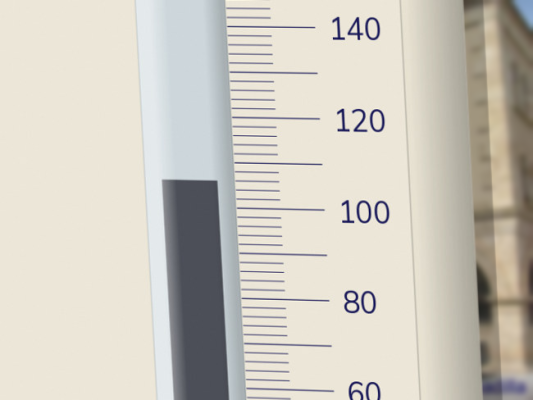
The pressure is value=106 unit=mmHg
